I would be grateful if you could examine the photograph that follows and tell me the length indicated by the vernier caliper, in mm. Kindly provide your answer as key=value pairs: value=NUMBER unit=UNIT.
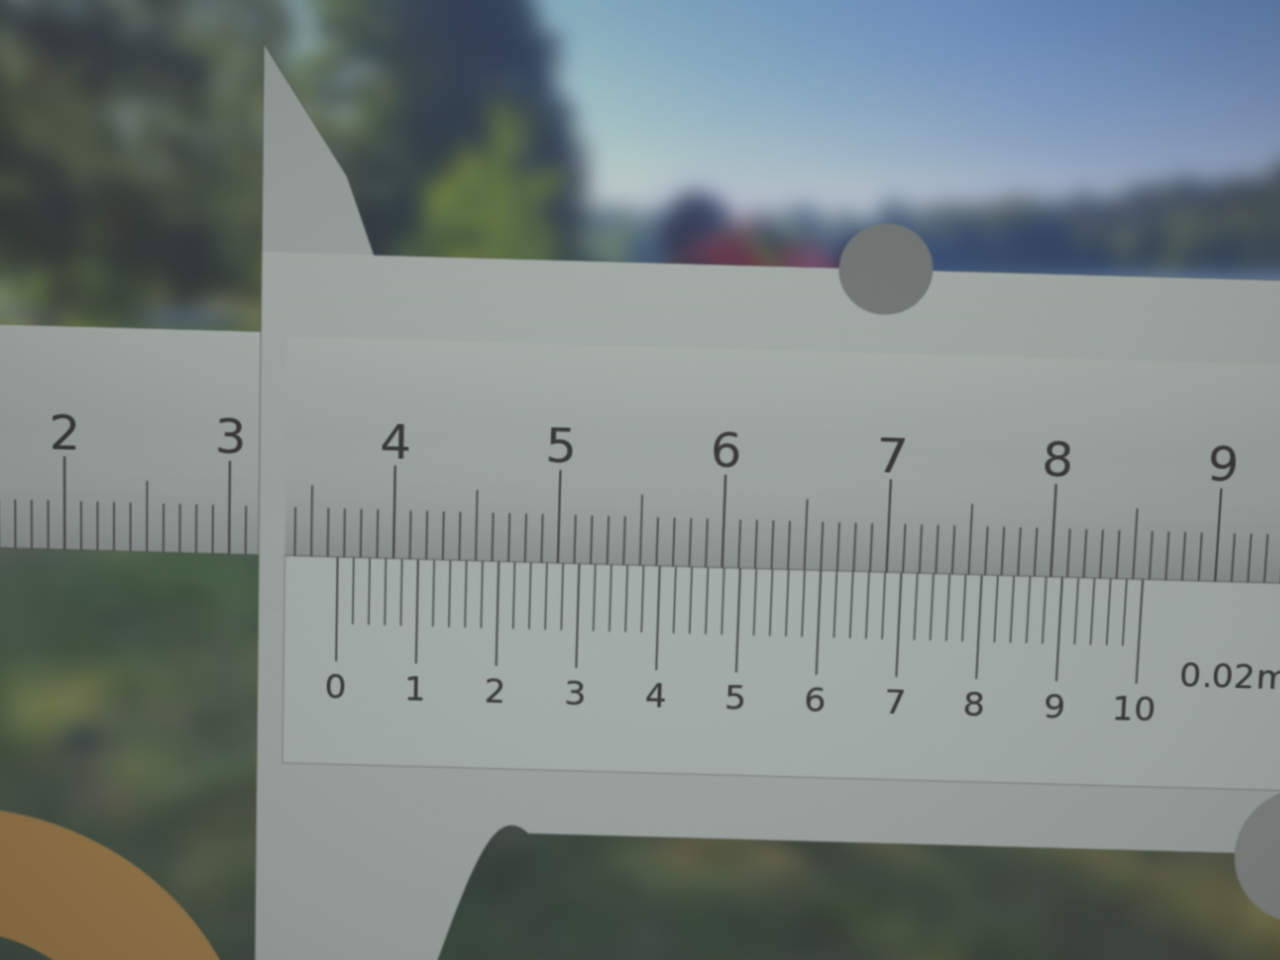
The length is value=36.6 unit=mm
